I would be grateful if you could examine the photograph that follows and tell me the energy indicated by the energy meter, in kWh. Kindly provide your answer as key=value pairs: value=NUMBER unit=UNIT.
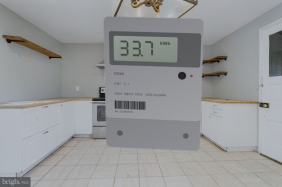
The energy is value=33.7 unit=kWh
